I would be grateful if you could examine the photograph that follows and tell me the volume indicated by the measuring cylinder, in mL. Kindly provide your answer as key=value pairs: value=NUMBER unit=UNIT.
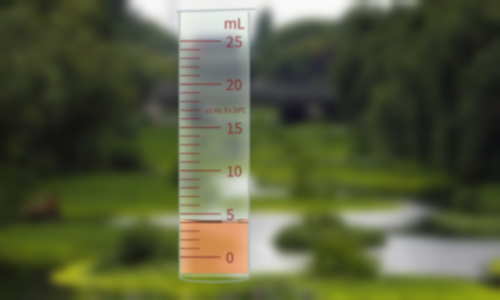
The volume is value=4 unit=mL
